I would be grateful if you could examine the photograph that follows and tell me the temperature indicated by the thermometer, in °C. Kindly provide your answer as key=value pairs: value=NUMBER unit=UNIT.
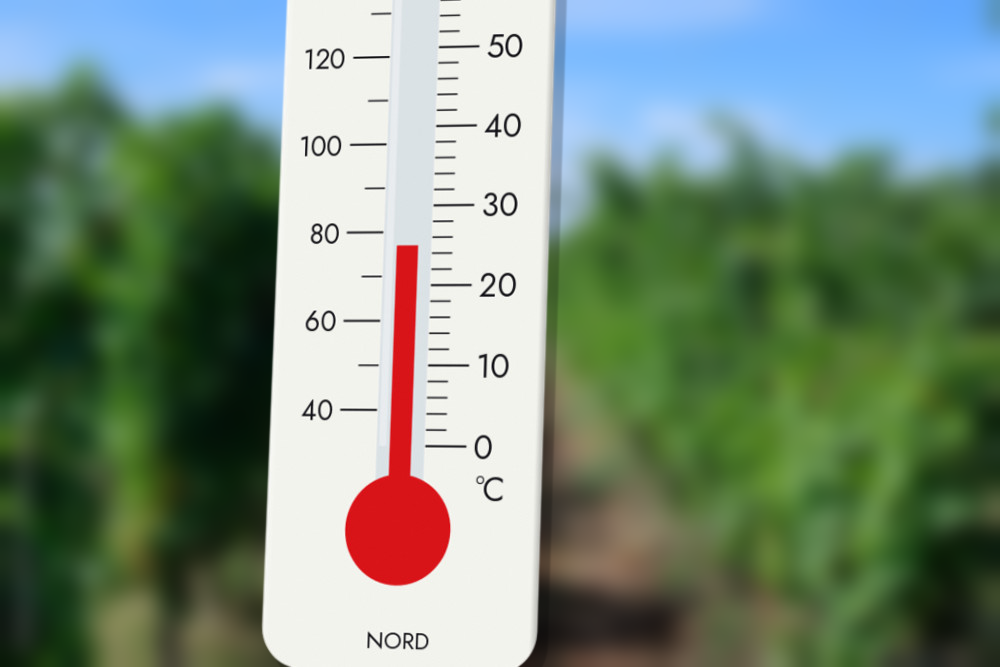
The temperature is value=25 unit=°C
